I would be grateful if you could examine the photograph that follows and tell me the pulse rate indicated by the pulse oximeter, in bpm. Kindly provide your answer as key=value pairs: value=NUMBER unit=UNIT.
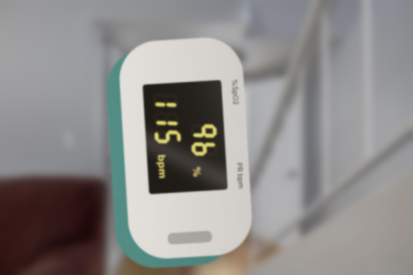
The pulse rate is value=115 unit=bpm
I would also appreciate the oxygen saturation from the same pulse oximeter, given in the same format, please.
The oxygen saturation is value=96 unit=%
